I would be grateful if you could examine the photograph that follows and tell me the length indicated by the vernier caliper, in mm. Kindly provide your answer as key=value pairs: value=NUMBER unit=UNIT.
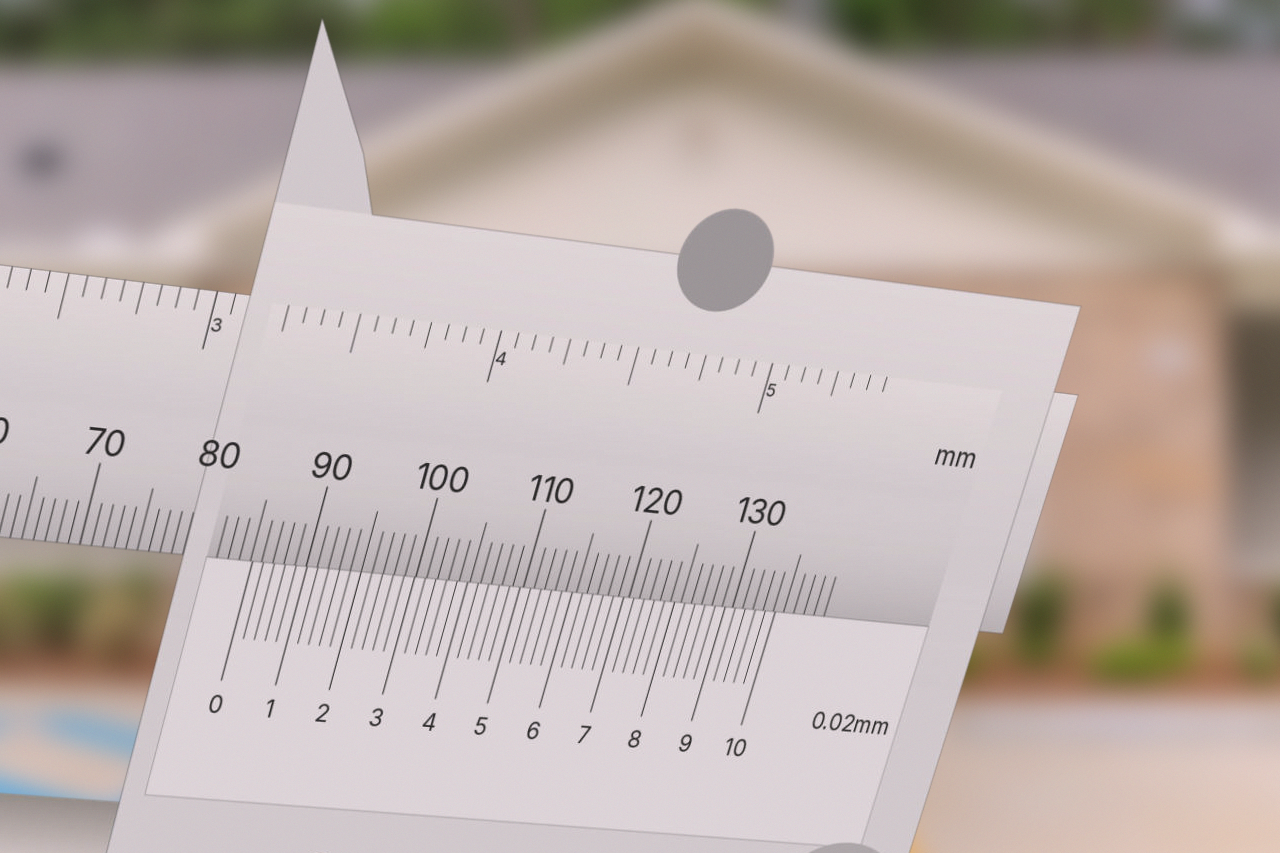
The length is value=85.2 unit=mm
